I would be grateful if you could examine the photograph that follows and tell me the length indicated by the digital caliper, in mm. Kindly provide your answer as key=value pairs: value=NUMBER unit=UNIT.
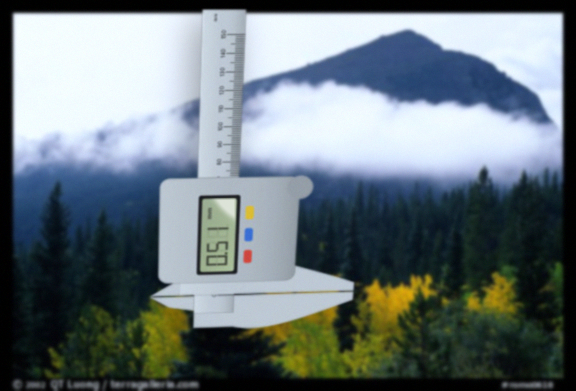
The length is value=0.51 unit=mm
